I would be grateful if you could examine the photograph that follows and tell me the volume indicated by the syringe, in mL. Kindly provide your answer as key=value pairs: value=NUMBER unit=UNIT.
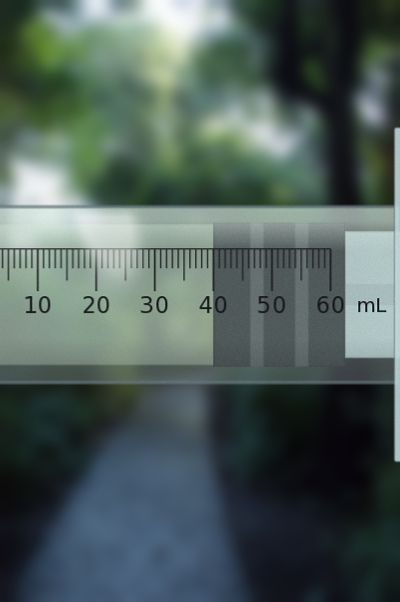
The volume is value=40 unit=mL
